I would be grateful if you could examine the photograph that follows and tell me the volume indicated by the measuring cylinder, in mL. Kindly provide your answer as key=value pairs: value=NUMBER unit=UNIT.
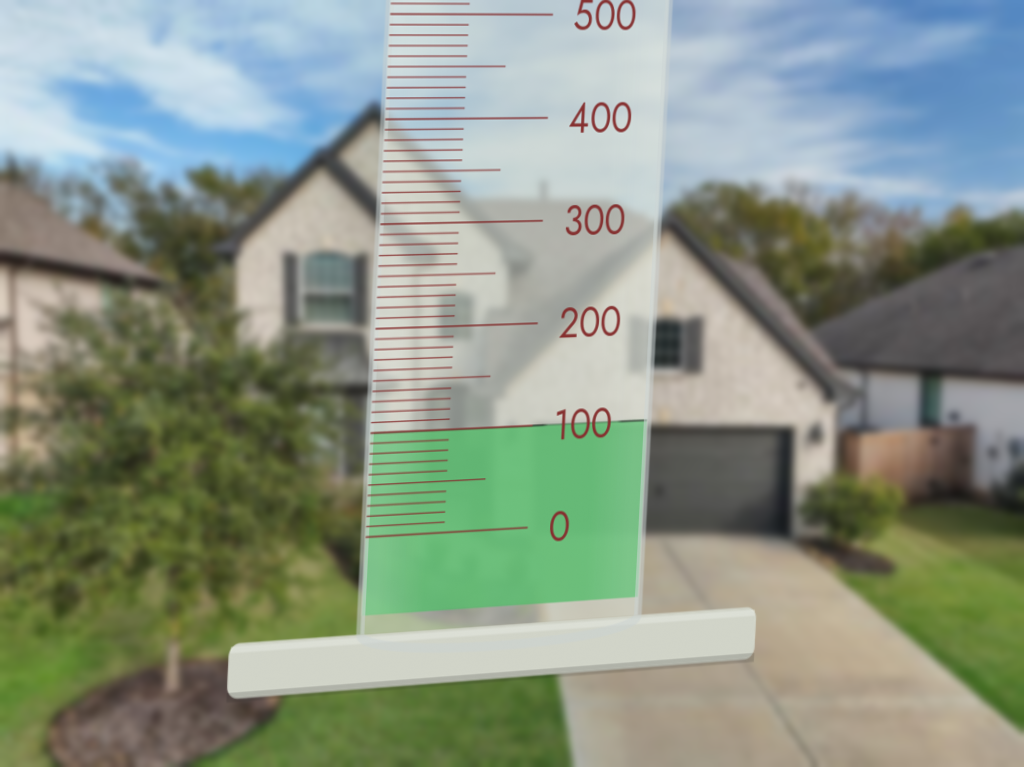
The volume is value=100 unit=mL
